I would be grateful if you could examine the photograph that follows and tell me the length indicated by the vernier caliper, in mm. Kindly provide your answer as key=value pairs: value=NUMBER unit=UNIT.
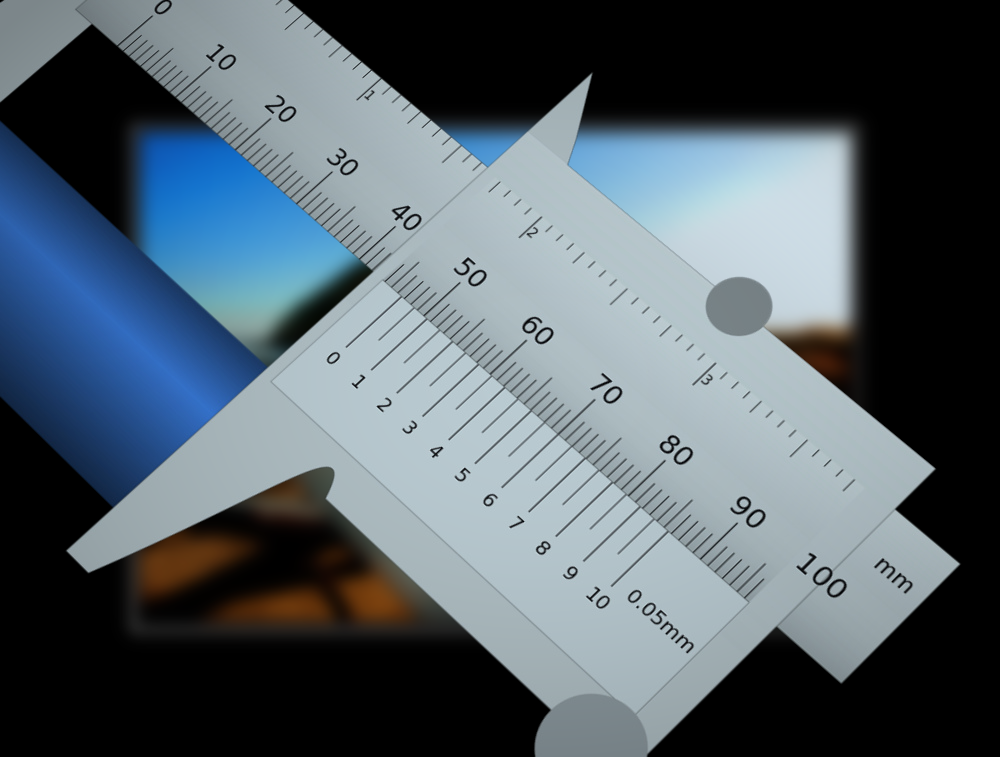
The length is value=46.6 unit=mm
